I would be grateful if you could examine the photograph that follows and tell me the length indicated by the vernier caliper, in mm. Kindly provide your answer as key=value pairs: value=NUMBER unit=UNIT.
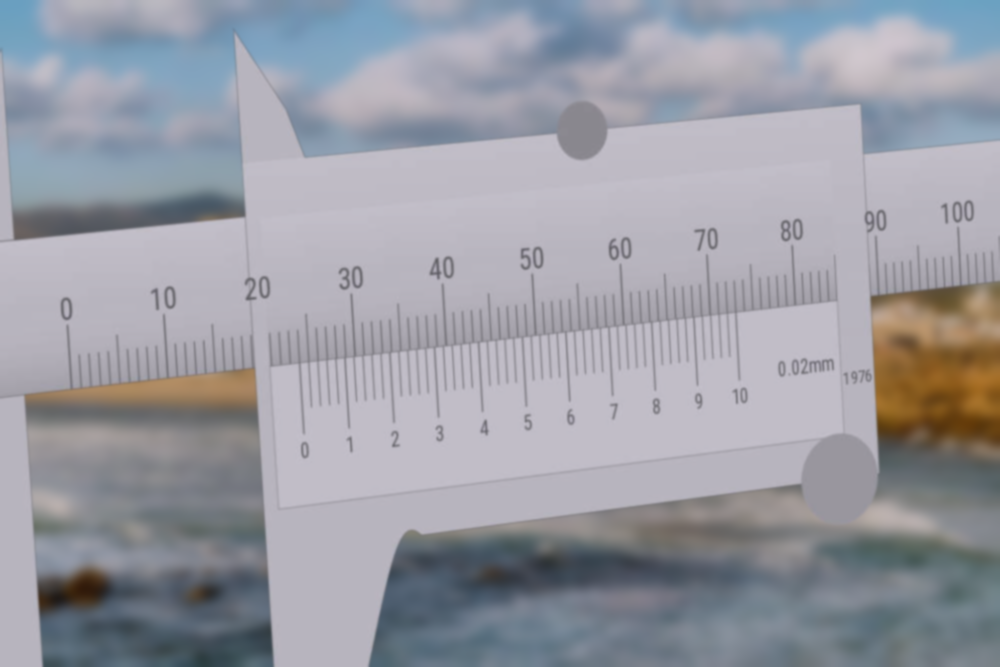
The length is value=24.0 unit=mm
